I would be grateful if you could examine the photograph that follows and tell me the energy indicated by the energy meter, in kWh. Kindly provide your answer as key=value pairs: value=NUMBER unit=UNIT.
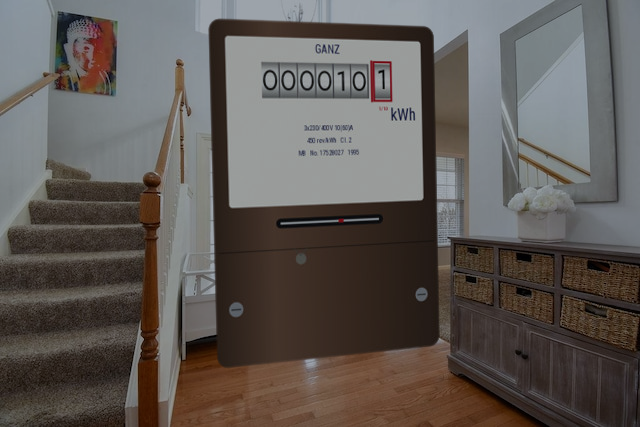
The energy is value=10.1 unit=kWh
